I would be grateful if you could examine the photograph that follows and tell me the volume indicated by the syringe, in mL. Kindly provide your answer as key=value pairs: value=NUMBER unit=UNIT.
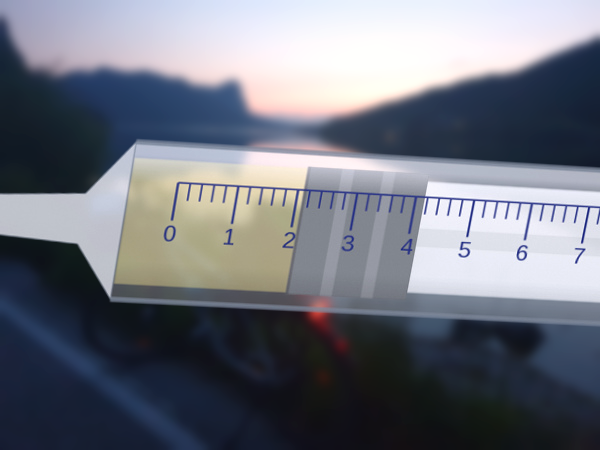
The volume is value=2.1 unit=mL
